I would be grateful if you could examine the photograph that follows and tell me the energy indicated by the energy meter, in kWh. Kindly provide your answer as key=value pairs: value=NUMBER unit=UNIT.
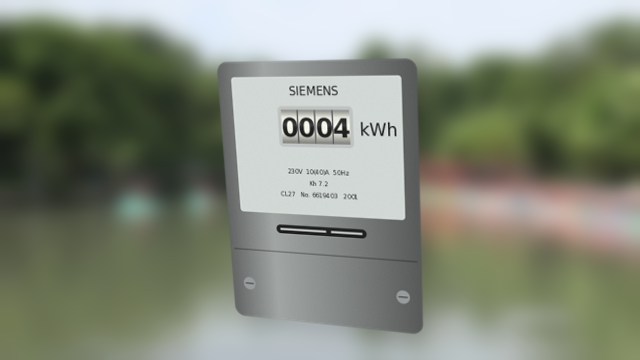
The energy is value=4 unit=kWh
